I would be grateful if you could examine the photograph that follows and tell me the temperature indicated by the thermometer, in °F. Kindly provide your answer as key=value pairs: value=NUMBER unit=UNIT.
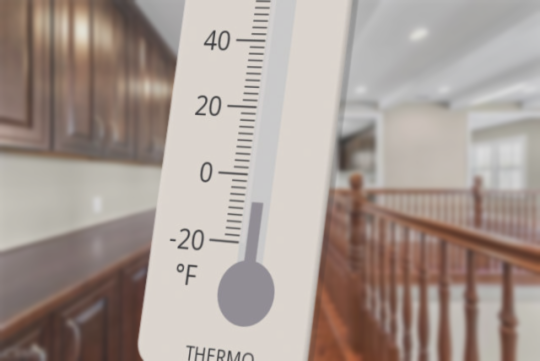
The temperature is value=-8 unit=°F
